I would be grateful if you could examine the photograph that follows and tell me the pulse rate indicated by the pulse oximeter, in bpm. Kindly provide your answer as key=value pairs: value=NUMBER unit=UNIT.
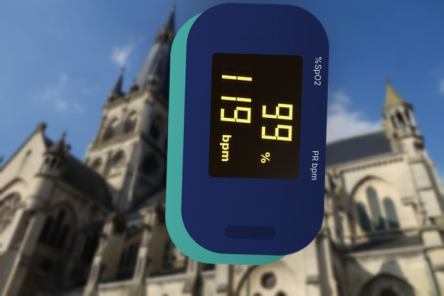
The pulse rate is value=119 unit=bpm
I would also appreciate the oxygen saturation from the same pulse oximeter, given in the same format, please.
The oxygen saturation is value=99 unit=%
